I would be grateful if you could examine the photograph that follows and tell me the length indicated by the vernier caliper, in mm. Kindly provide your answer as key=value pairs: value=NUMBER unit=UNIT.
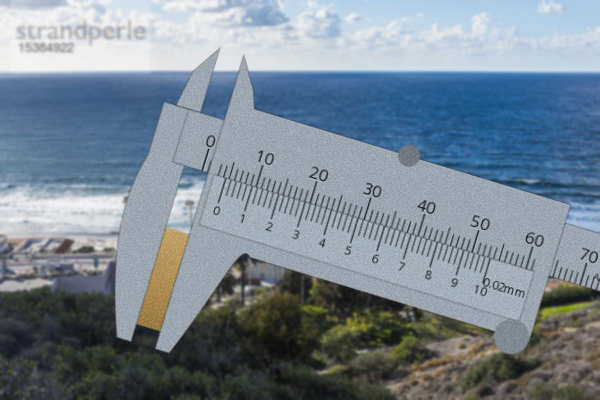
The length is value=4.4 unit=mm
